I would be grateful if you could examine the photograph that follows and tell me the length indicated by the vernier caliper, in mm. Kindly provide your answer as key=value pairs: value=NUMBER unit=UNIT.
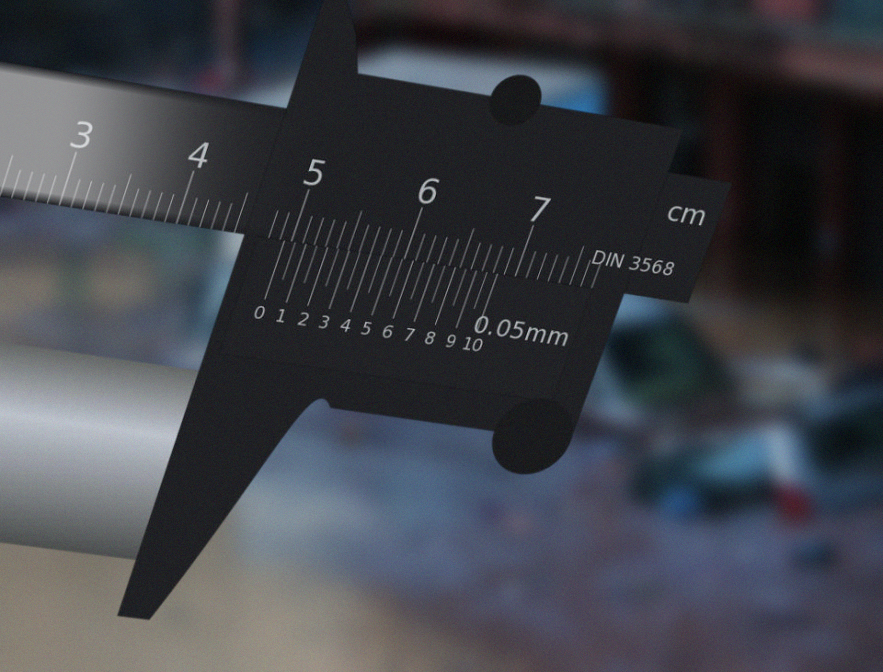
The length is value=49.4 unit=mm
